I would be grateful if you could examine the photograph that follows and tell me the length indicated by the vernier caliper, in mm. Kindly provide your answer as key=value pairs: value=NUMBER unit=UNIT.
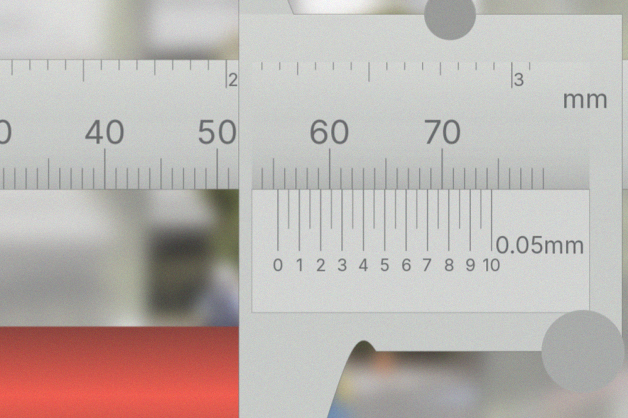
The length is value=55.4 unit=mm
